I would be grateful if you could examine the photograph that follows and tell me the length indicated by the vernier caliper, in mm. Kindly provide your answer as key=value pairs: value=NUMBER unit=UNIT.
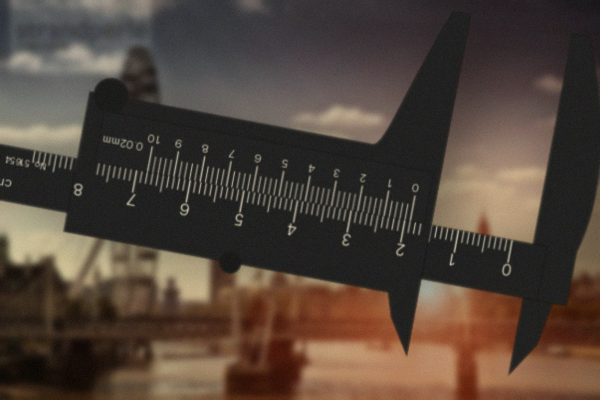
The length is value=19.0 unit=mm
